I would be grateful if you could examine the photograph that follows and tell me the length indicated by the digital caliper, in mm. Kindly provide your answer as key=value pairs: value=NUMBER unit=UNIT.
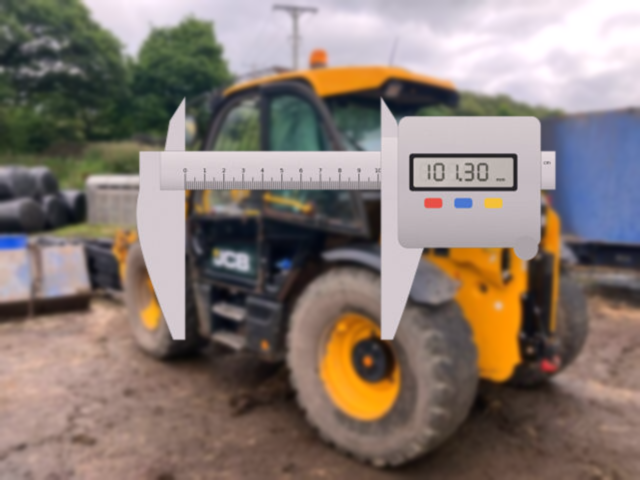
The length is value=101.30 unit=mm
